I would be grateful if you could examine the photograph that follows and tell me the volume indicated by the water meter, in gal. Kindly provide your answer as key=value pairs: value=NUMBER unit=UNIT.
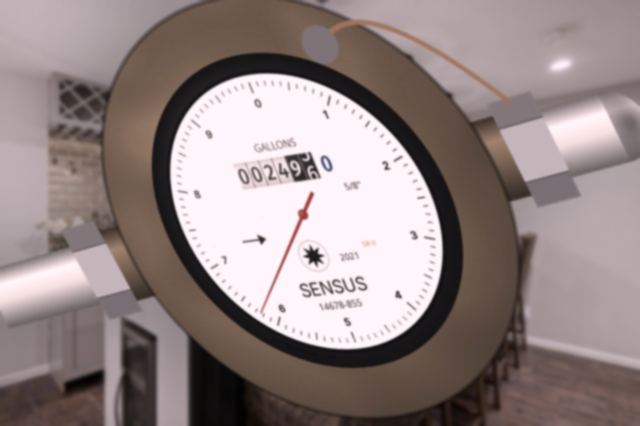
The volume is value=24956.2 unit=gal
